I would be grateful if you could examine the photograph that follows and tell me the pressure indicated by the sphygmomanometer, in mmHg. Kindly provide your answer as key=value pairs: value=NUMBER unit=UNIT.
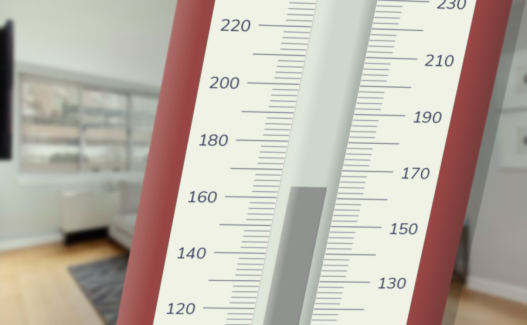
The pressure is value=164 unit=mmHg
